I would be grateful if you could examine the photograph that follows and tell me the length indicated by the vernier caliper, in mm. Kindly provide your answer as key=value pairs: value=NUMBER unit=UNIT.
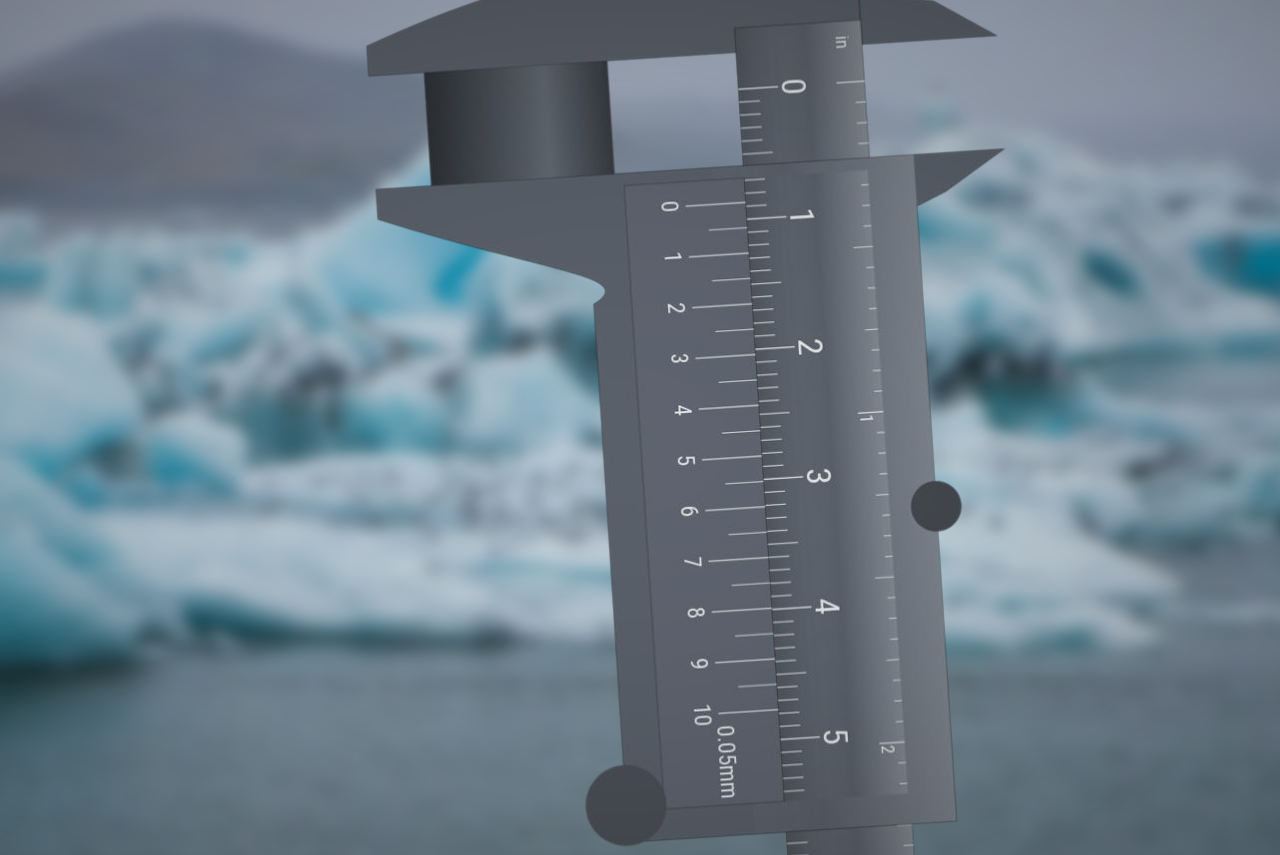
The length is value=8.7 unit=mm
